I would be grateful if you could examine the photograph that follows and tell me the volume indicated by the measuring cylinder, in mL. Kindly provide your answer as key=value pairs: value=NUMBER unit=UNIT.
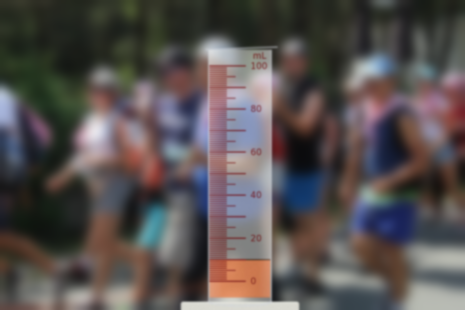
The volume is value=10 unit=mL
